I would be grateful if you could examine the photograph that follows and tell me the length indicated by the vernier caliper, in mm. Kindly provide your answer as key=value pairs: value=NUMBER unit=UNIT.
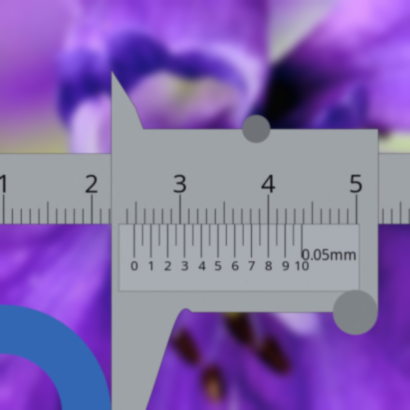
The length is value=24.8 unit=mm
